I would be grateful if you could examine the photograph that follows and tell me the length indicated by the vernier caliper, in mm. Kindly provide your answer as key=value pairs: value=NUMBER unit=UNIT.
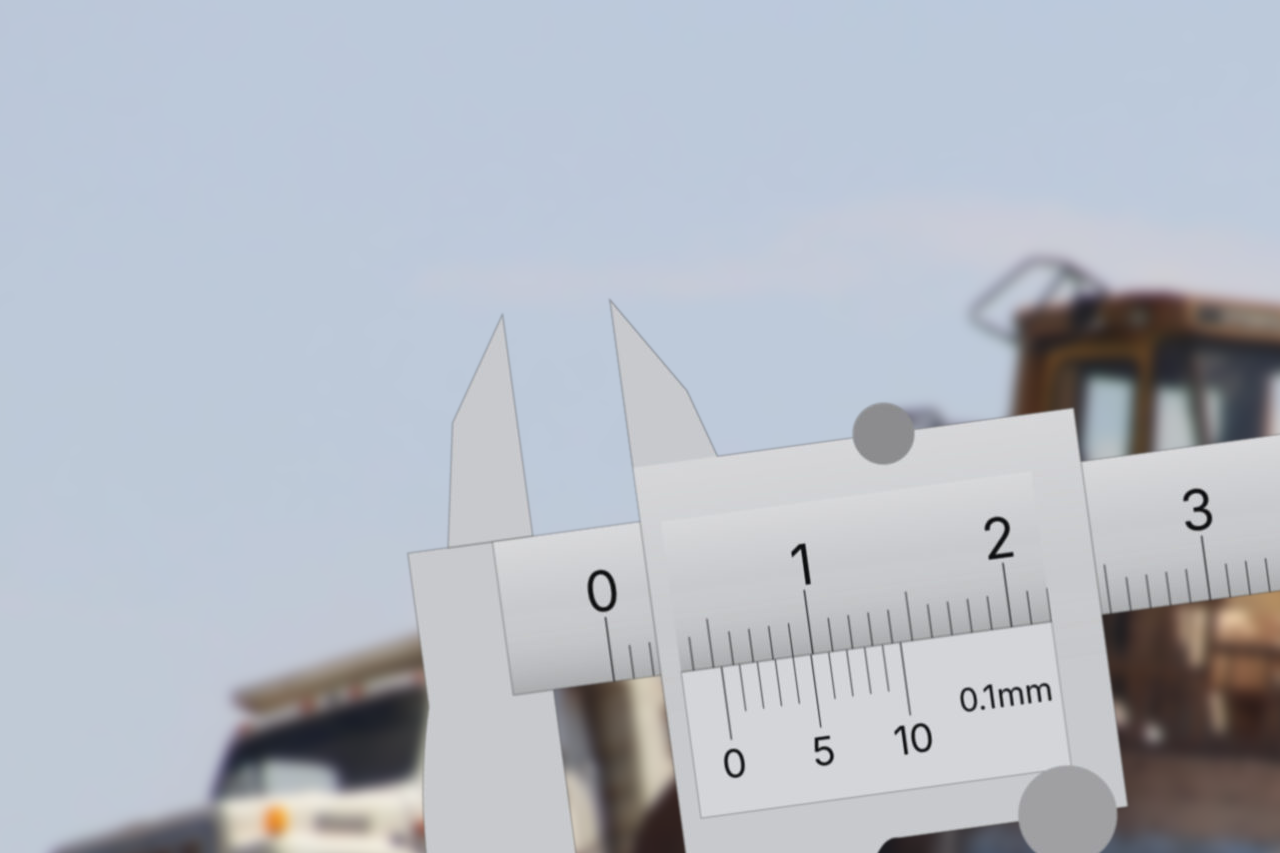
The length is value=5.4 unit=mm
